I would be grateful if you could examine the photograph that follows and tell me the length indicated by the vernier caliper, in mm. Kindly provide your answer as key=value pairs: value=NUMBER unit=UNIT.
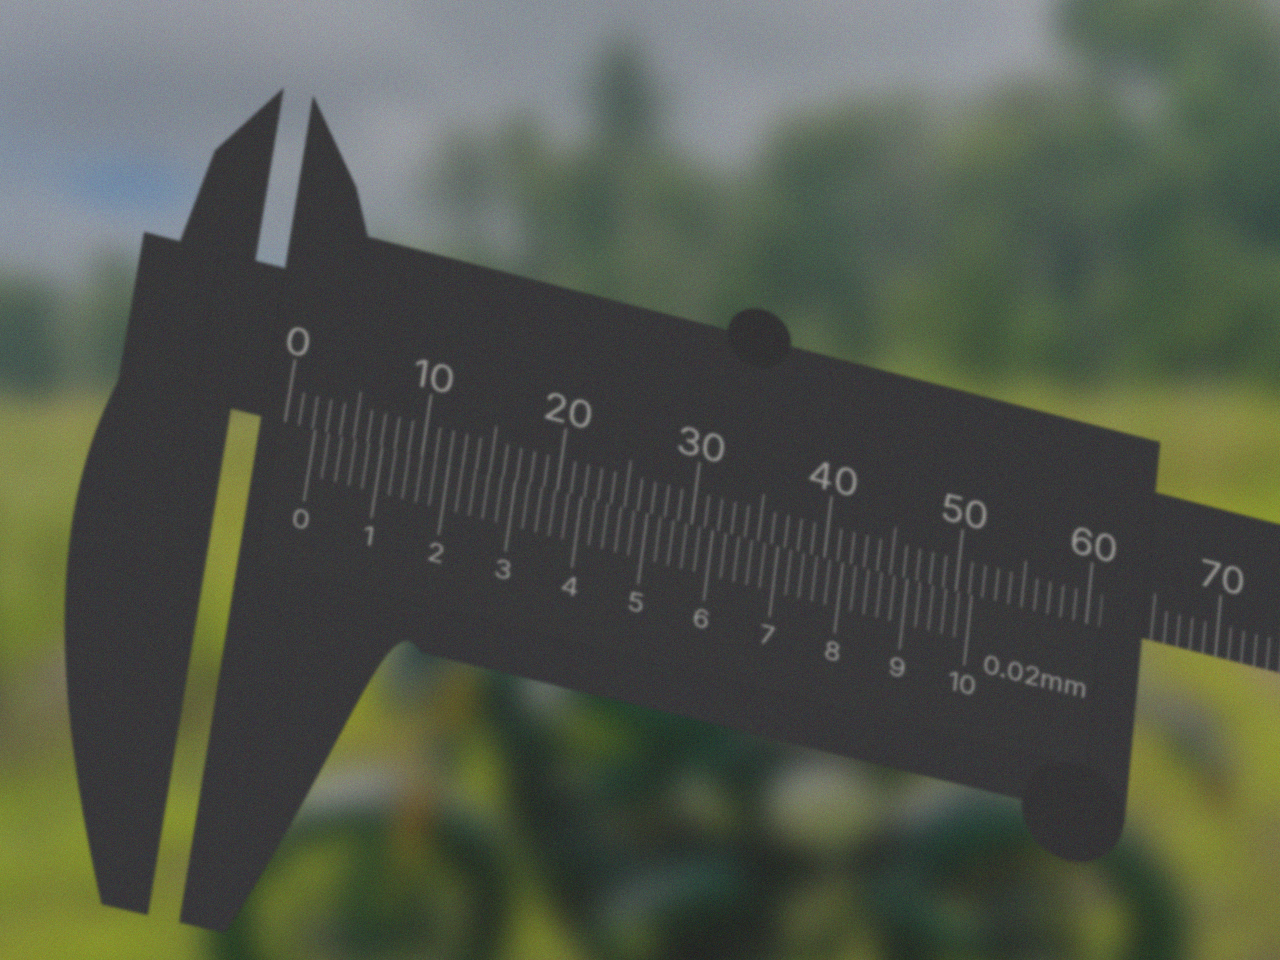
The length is value=2.2 unit=mm
